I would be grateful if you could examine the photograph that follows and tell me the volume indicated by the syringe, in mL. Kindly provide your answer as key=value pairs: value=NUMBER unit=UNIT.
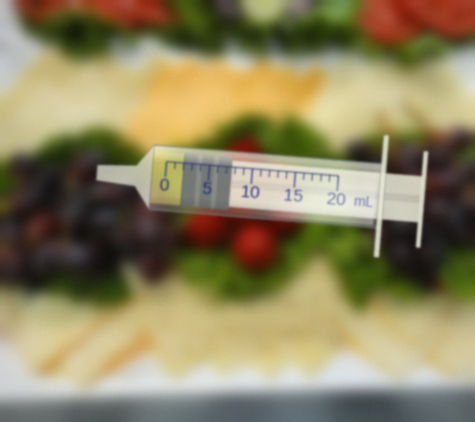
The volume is value=2 unit=mL
